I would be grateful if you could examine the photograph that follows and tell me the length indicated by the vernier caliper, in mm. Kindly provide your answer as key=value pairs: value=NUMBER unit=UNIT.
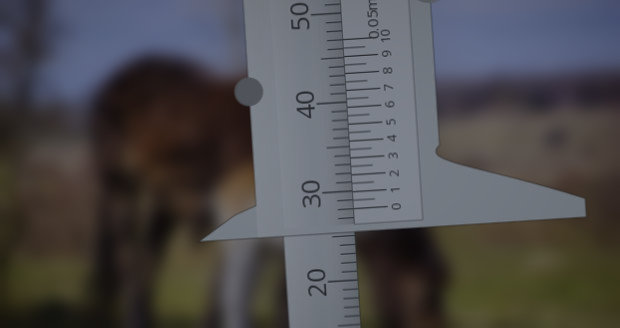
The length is value=28.0 unit=mm
